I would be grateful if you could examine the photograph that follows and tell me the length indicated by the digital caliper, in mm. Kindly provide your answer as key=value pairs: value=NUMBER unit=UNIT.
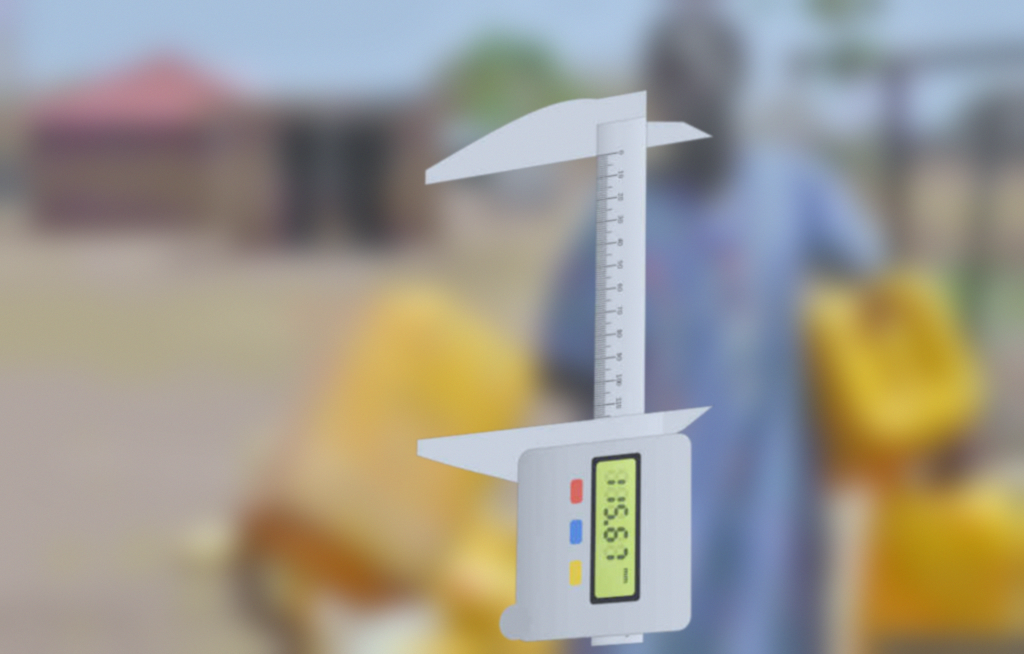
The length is value=115.67 unit=mm
